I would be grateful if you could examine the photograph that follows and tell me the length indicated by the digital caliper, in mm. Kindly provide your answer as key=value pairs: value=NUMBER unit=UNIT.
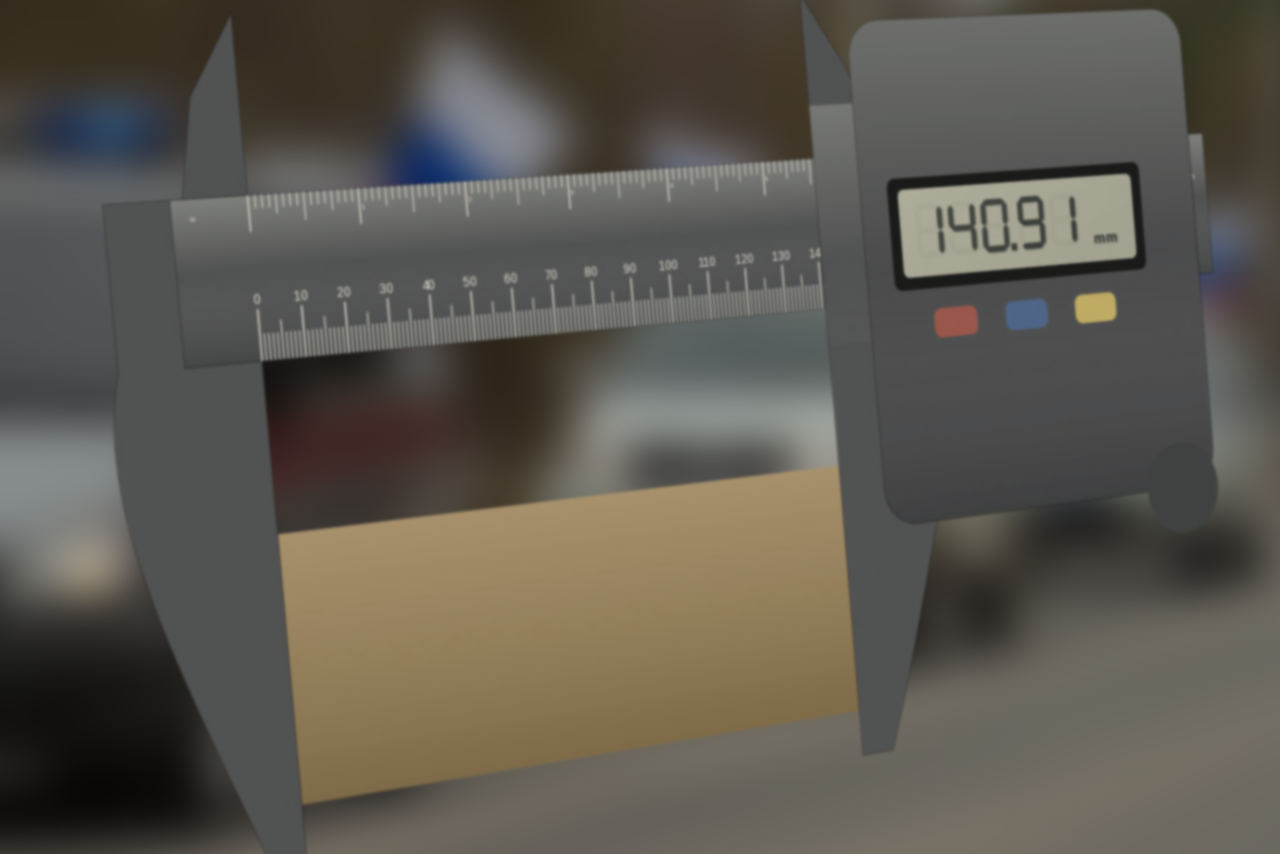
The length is value=140.91 unit=mm
